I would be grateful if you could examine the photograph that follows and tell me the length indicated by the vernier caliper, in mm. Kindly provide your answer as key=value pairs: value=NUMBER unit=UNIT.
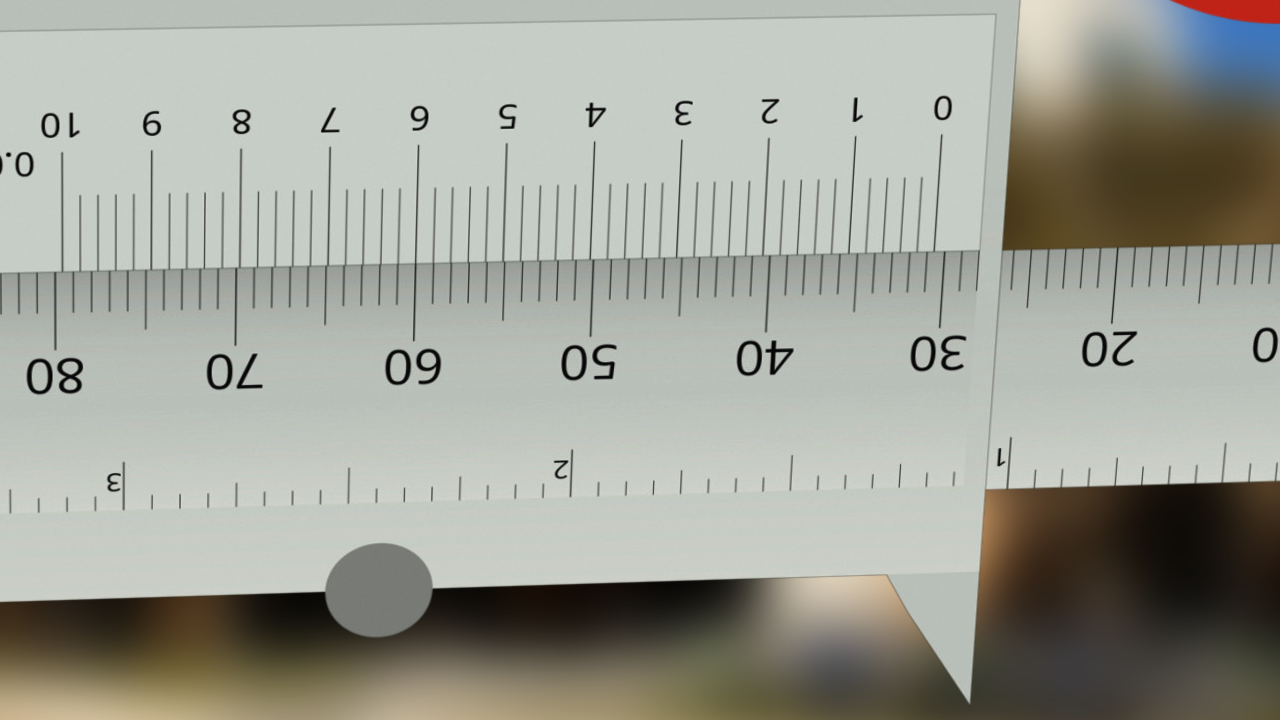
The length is value=30.6 unit=mm
